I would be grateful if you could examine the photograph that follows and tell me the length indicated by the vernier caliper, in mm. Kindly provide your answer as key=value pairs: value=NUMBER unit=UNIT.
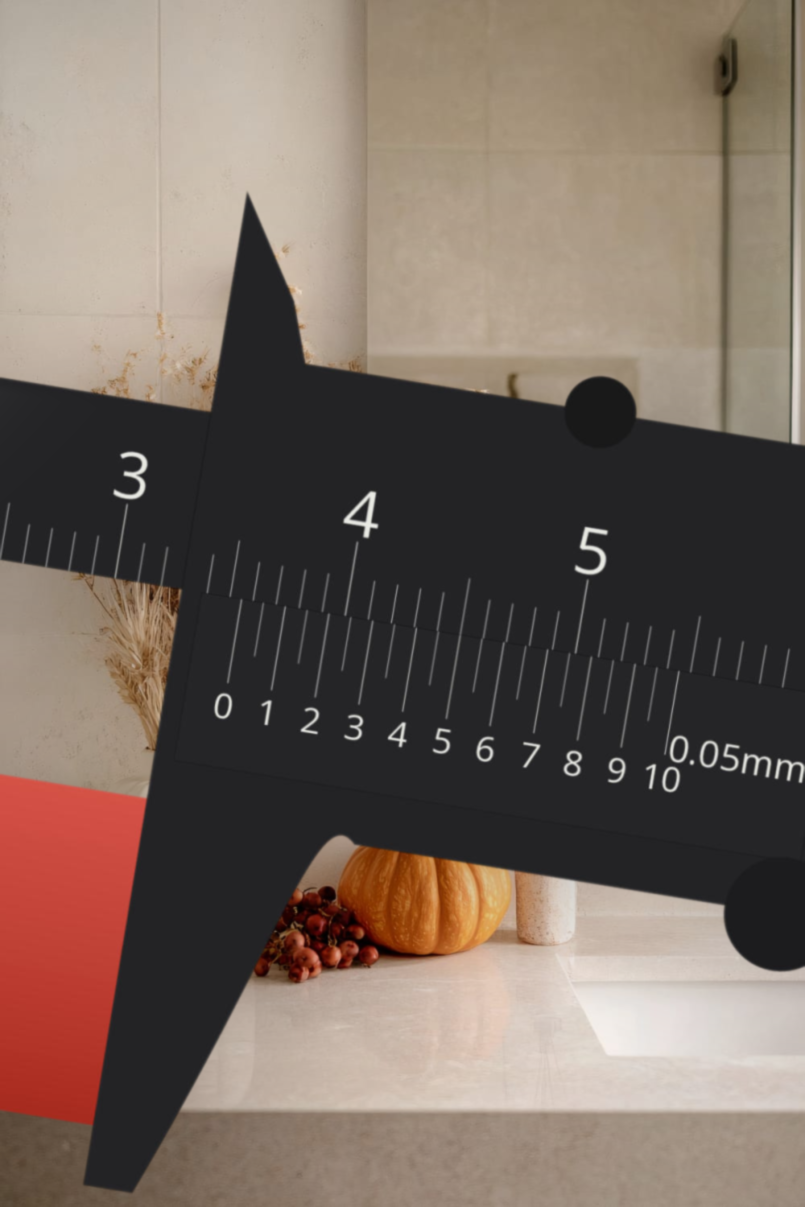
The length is value=35.5 unit=mm
